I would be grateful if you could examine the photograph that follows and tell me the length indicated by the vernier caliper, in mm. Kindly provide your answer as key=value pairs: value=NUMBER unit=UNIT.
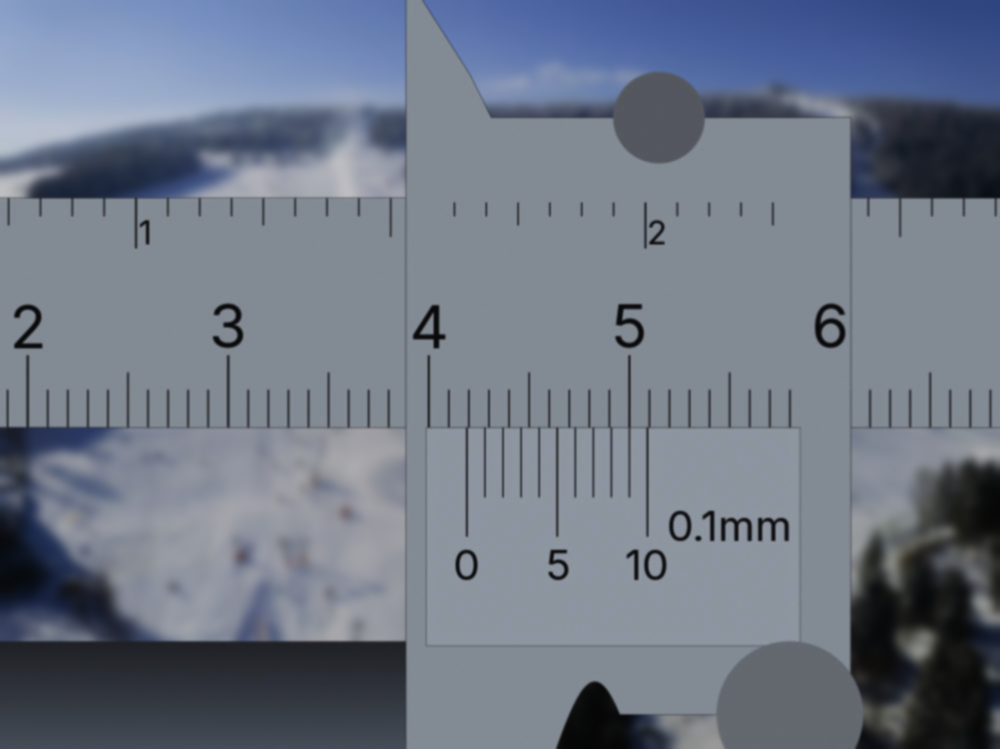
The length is value=41.9 unit=mm
